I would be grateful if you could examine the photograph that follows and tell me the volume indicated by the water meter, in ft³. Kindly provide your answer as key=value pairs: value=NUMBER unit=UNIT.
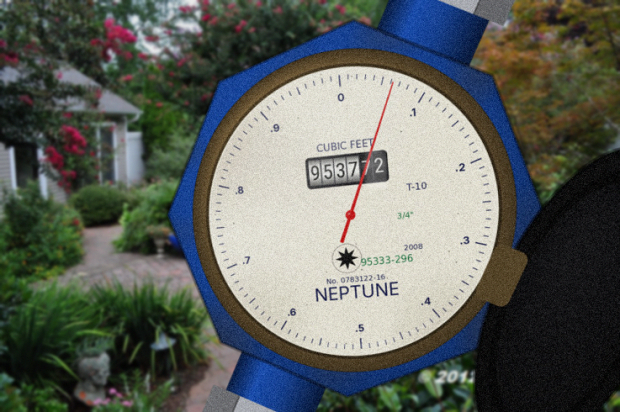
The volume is value=953772.06 unit=ft³
